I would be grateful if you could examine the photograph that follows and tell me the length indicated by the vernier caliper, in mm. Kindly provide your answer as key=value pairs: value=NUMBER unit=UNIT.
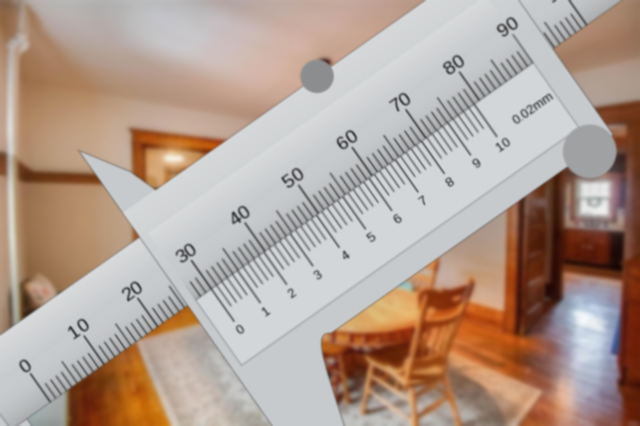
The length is value=30.0 unit=mm
